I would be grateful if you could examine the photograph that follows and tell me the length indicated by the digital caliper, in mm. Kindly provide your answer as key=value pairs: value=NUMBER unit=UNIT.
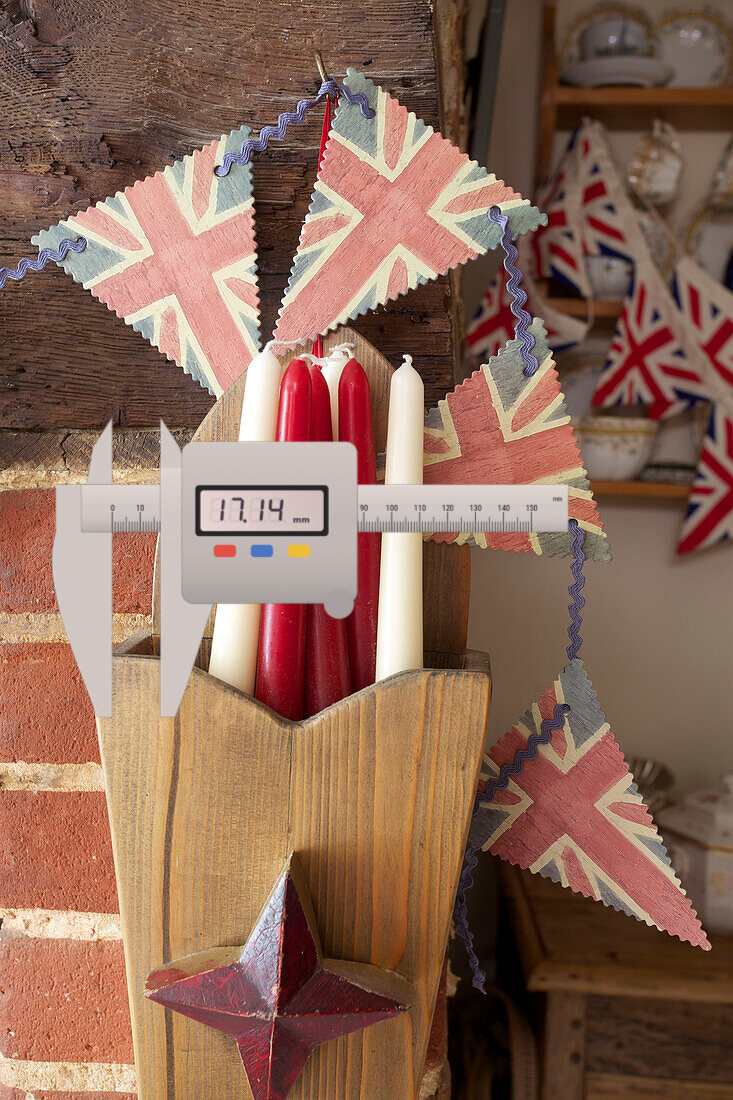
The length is value=17.14 unit=mm
